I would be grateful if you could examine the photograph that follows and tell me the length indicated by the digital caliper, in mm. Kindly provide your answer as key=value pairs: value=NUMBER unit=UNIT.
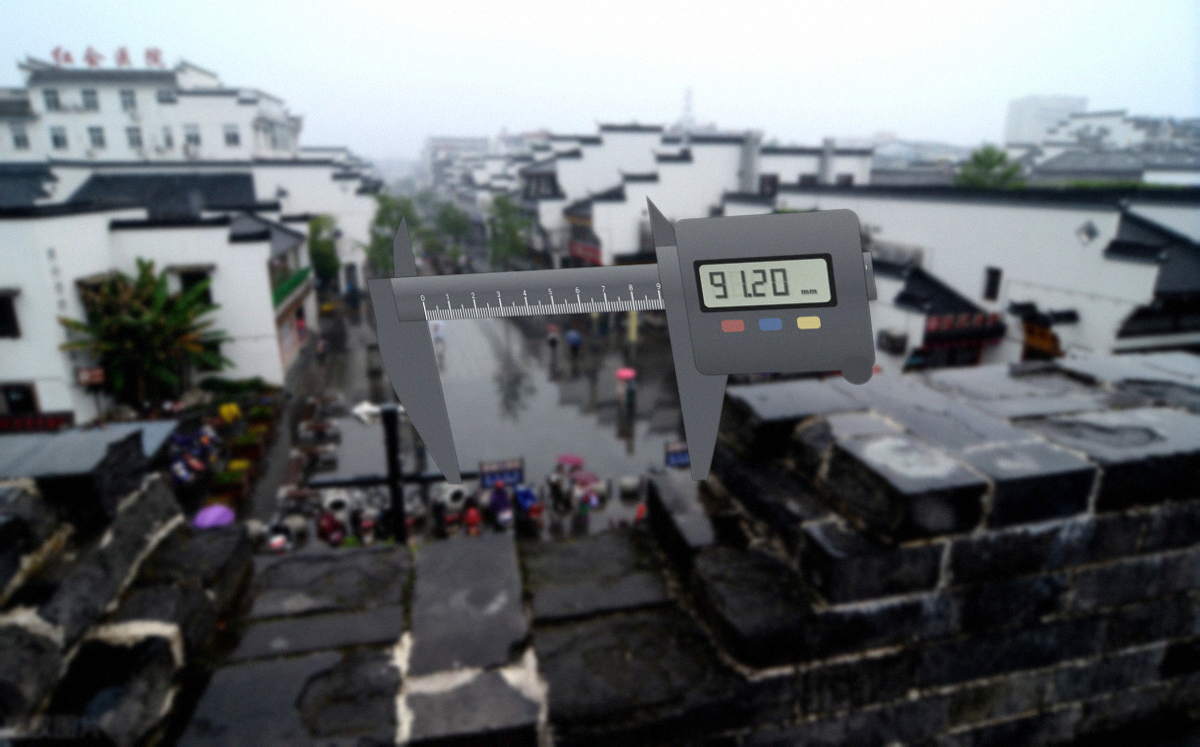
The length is value=91.20 unit=mm
